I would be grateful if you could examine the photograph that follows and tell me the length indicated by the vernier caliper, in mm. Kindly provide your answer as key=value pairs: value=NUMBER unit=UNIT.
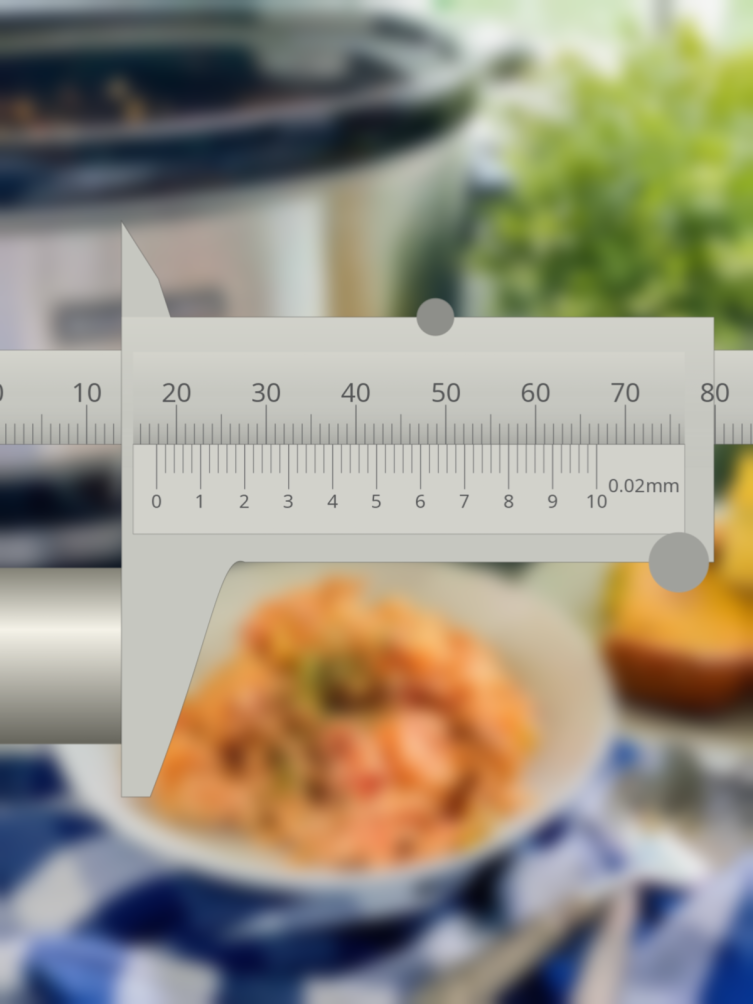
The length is value=17.8 unit=mm
